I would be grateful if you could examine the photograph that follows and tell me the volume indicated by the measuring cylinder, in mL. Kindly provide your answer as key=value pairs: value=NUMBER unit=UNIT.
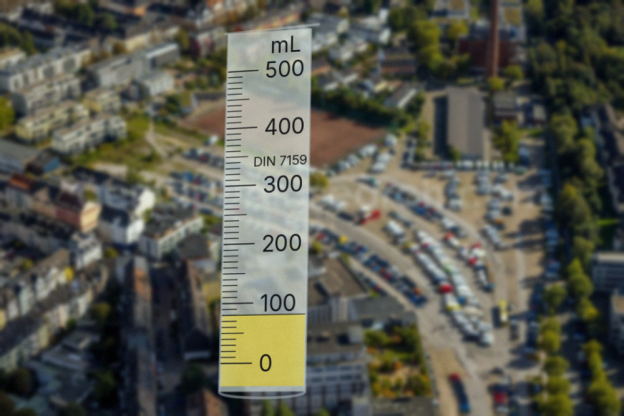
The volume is value=80 unit=mL
